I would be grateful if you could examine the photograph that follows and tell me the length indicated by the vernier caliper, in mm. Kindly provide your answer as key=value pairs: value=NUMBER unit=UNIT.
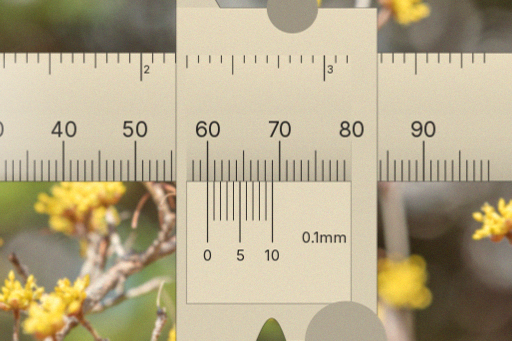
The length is value=60.0 unit=mm
